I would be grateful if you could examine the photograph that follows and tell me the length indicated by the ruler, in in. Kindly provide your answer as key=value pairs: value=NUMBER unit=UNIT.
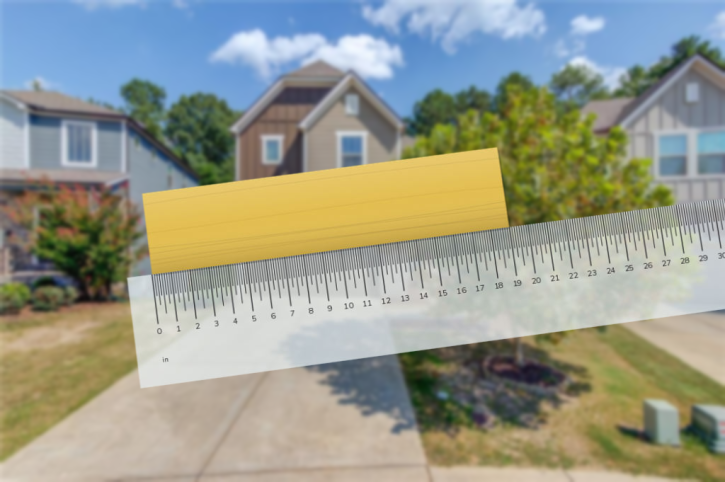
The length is value=19 unit=in
